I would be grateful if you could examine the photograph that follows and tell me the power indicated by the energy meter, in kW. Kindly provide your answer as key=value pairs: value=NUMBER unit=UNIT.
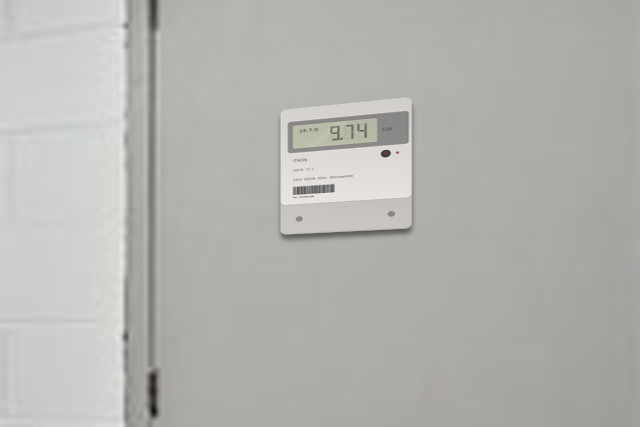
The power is value=9.74 unit=kW
